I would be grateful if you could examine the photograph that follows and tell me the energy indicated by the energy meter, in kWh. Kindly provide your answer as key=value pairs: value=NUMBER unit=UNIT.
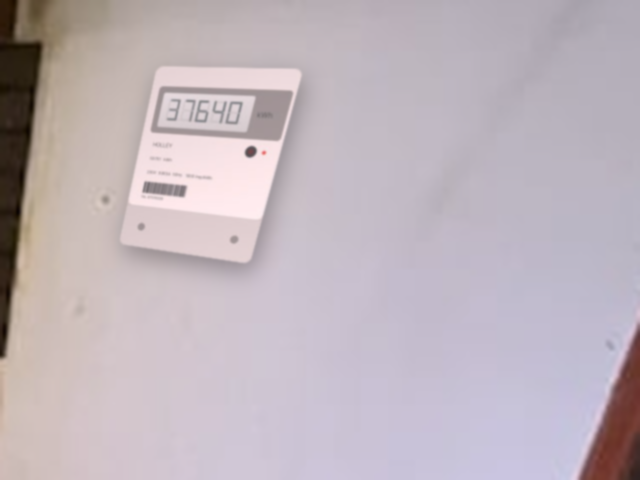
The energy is value=37640 unit=kWh
